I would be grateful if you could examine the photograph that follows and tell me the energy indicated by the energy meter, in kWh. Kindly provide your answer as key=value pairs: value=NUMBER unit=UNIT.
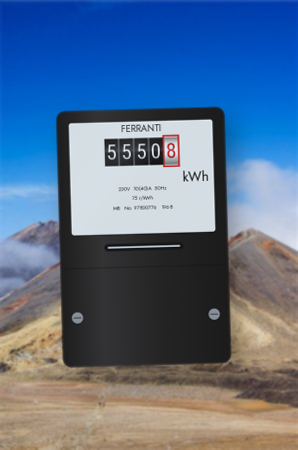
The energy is value=5550.8 unit=kWh
